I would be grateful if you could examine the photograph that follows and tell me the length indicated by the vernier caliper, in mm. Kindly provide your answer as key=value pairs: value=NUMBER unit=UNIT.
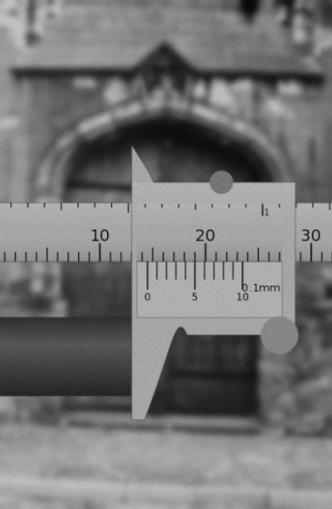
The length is value=14.5 unit=mm
